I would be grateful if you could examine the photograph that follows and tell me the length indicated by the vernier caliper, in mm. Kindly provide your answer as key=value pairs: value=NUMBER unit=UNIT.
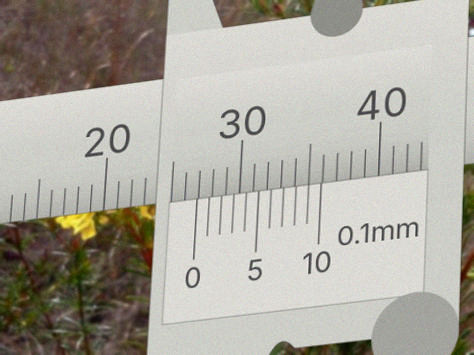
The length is value=26.9 unit=mm
